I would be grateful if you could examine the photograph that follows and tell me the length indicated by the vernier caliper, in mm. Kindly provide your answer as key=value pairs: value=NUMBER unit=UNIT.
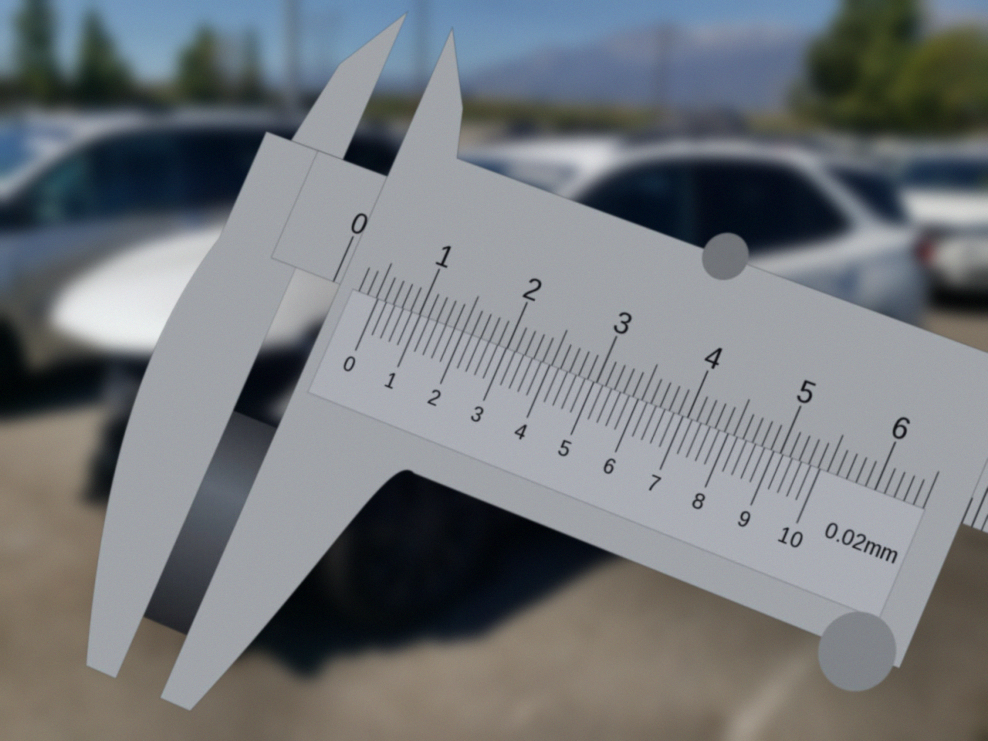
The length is value=5.2 unit=mm
